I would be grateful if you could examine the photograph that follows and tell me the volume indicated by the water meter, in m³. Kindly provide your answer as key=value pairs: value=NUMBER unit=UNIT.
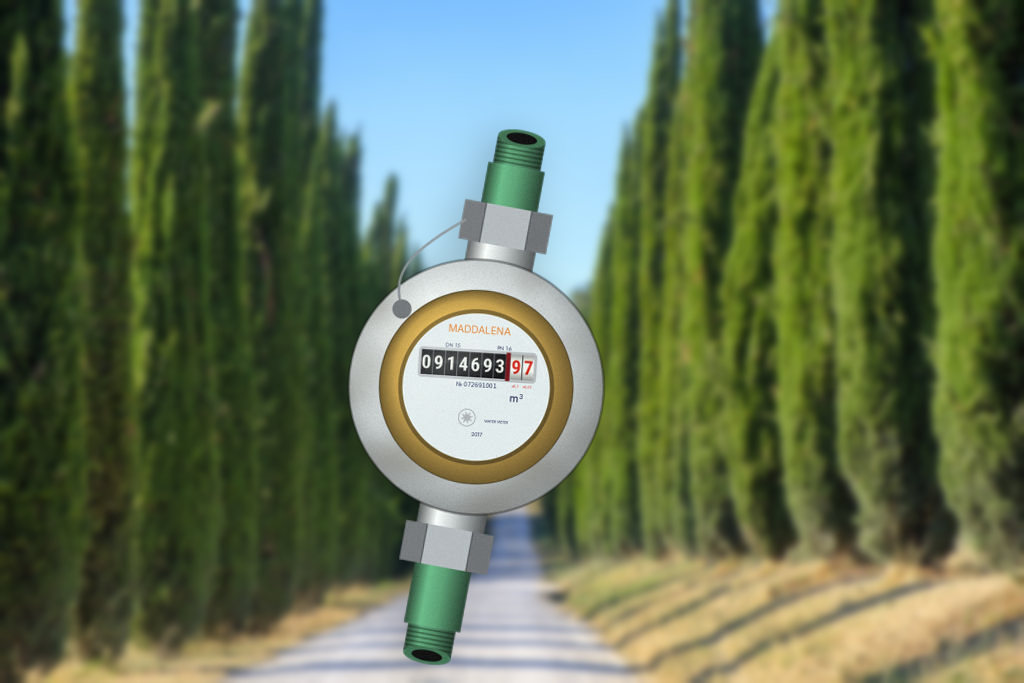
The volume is value=914693.97 unit=m³
